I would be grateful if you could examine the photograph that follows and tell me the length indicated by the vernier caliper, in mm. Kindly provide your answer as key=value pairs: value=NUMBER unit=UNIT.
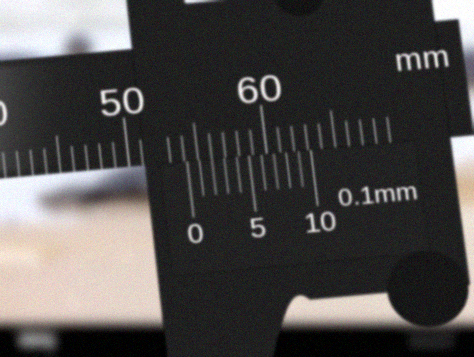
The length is value=54.2 unit=mm
